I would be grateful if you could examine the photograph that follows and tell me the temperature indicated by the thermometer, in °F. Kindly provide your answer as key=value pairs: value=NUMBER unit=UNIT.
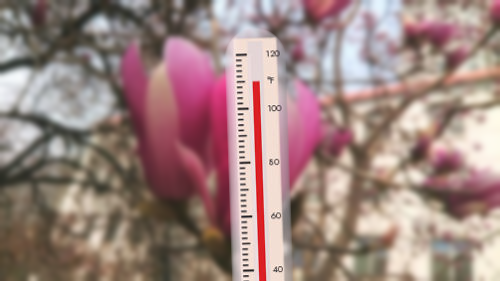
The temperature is value=110 unit=°F
